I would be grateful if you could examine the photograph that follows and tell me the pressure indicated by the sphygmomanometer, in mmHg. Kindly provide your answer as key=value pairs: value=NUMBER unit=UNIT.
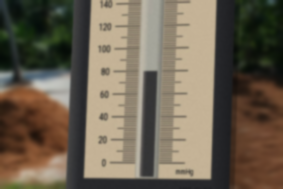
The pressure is value=80 unit=mmHg
